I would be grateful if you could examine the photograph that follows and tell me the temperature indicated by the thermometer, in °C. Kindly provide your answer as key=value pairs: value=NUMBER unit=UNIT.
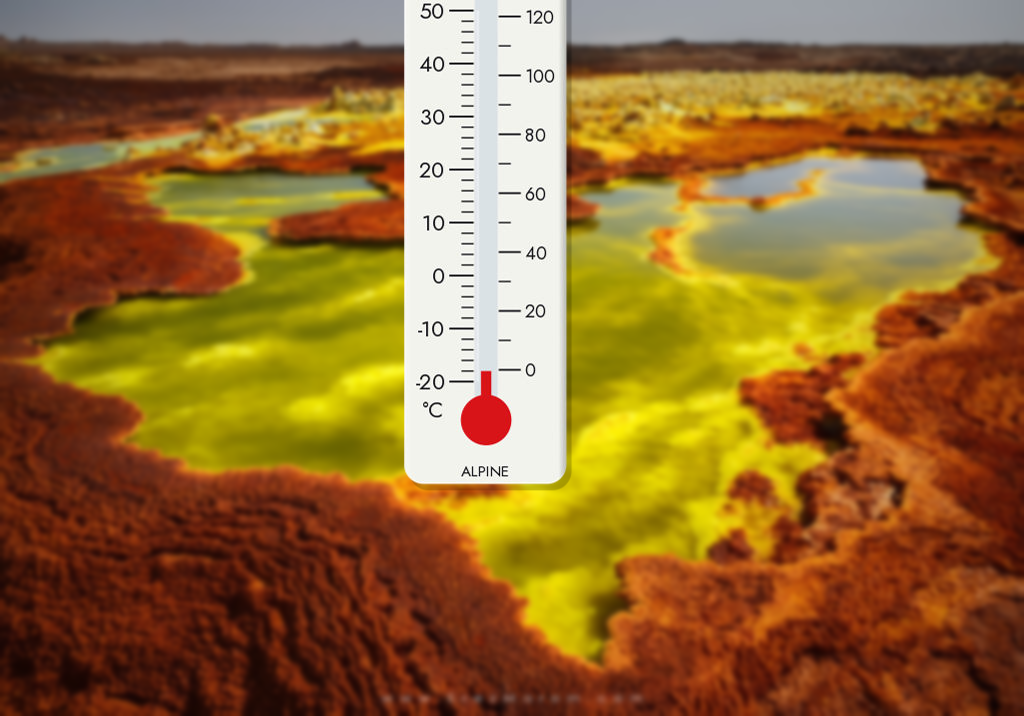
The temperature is value=-18 unit=°C
